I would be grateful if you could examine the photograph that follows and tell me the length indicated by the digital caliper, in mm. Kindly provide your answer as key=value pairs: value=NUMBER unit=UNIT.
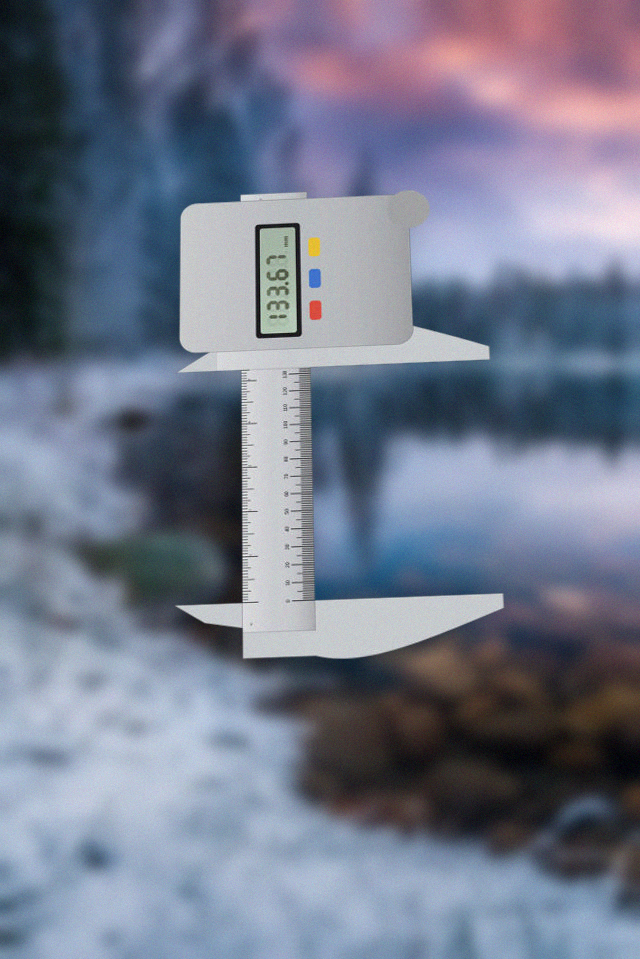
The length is value=133.67 unit=mm
